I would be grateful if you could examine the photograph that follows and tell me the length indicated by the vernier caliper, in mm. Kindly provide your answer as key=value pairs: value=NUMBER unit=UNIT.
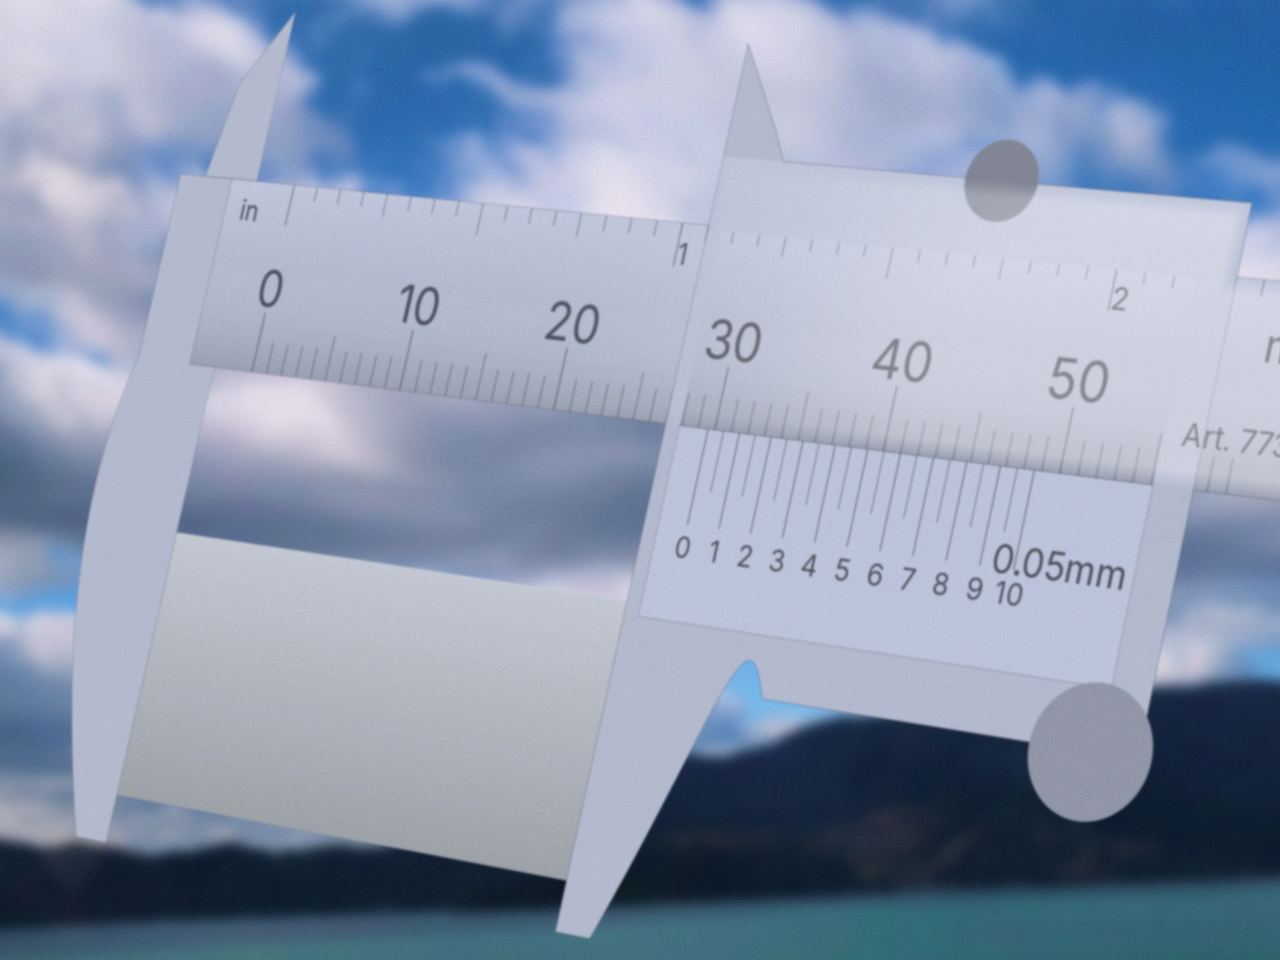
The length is value=29.6 unit=mm
